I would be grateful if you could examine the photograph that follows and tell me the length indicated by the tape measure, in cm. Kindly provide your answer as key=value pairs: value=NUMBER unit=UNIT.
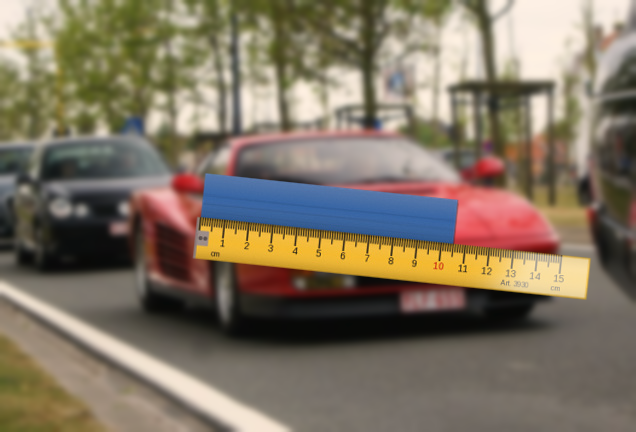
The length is value=10.5 unit=cm
